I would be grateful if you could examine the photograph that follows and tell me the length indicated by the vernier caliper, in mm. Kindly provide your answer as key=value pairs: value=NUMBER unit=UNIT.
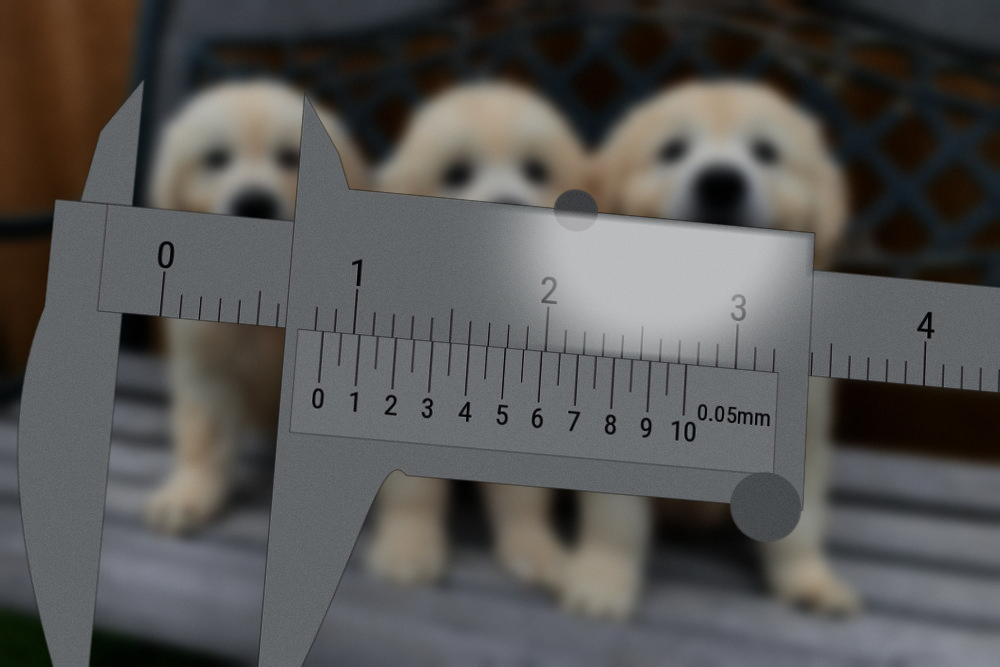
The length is value=8.4 unit=mm
